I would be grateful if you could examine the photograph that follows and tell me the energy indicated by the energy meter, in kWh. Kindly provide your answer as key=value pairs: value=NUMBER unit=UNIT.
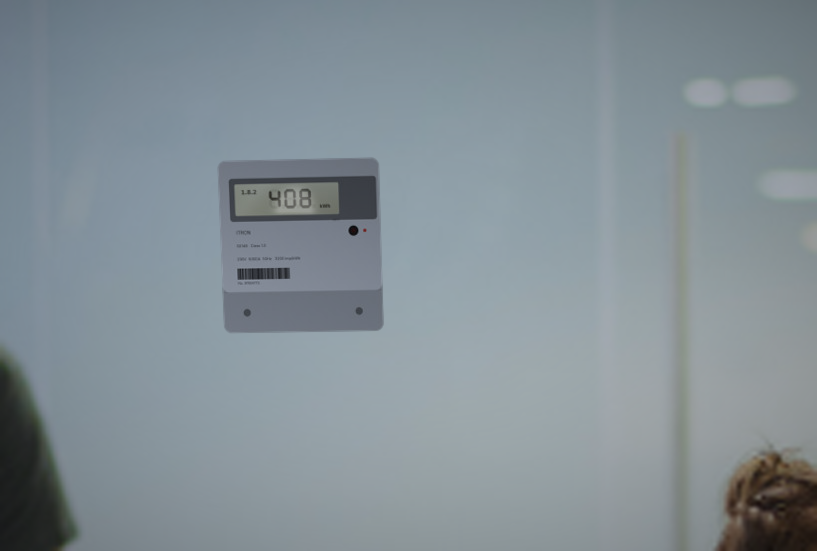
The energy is value=408 unit=kWh
